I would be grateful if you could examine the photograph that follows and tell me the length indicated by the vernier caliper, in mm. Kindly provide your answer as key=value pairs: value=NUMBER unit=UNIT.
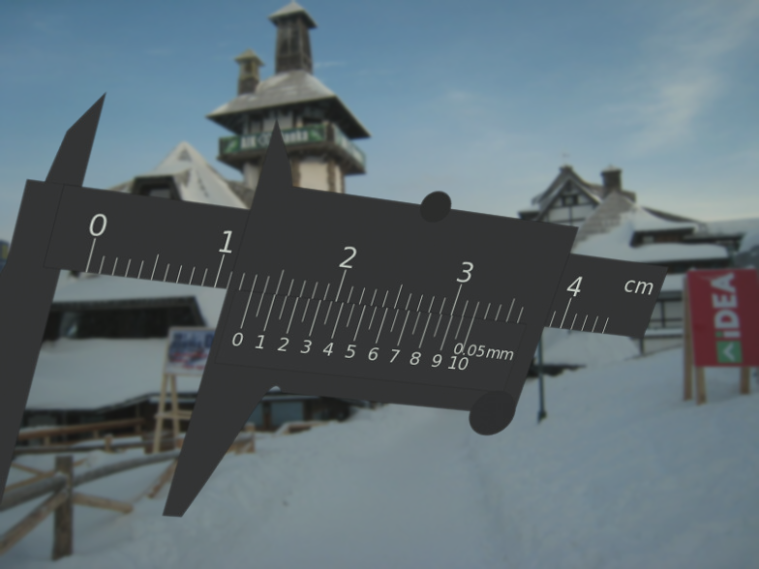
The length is value=13.0 unit=mm
